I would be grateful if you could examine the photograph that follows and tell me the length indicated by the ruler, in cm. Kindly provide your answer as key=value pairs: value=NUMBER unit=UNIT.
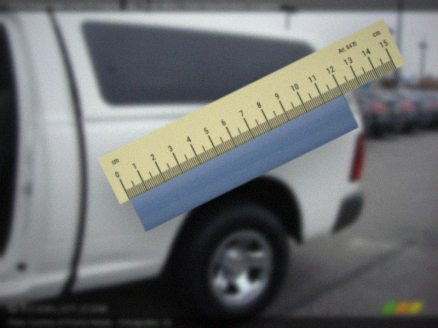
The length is value=12 unit=cm
